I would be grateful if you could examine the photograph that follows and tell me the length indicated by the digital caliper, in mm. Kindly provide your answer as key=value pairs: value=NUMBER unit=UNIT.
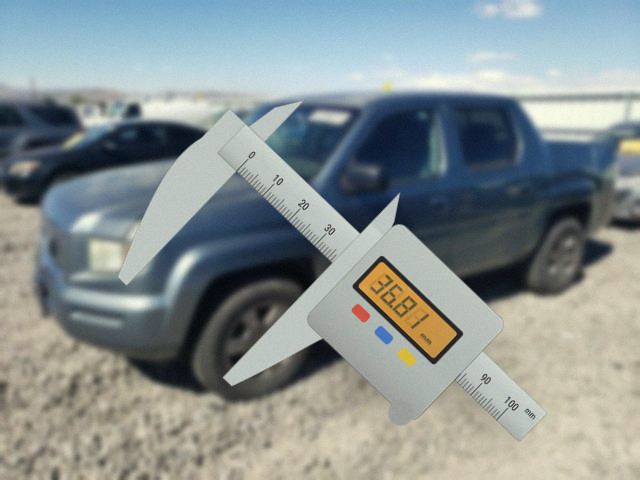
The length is value=36.81 unit=mm
